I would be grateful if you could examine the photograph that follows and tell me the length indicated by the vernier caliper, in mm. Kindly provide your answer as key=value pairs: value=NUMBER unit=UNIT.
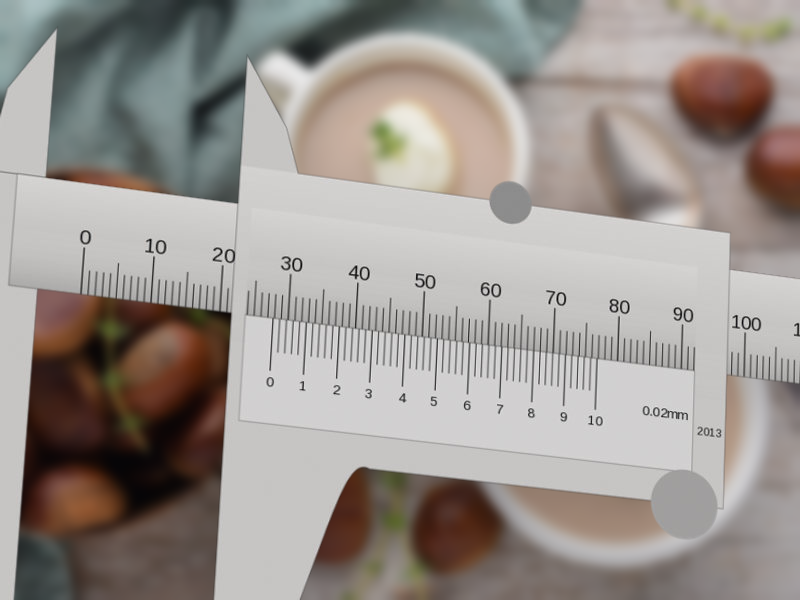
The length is value=27.8 unit=mm
